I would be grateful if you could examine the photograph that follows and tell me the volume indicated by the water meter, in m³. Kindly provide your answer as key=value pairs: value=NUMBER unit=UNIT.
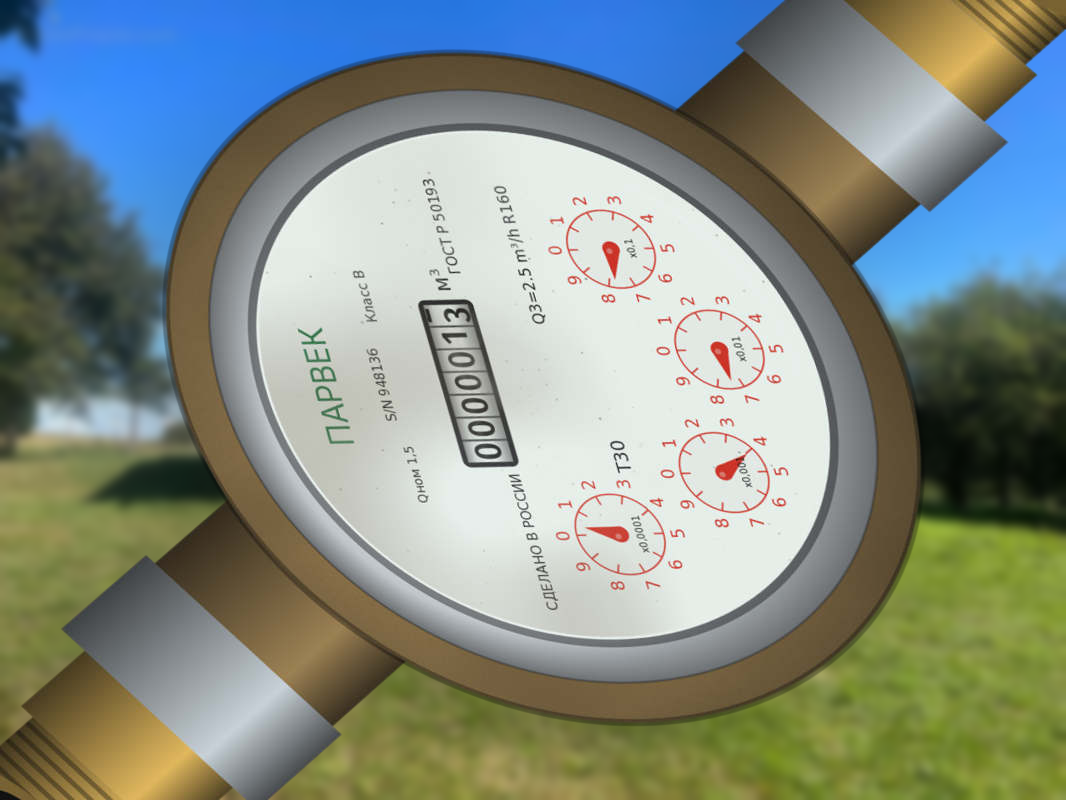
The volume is value=12.7740 unit=m³
